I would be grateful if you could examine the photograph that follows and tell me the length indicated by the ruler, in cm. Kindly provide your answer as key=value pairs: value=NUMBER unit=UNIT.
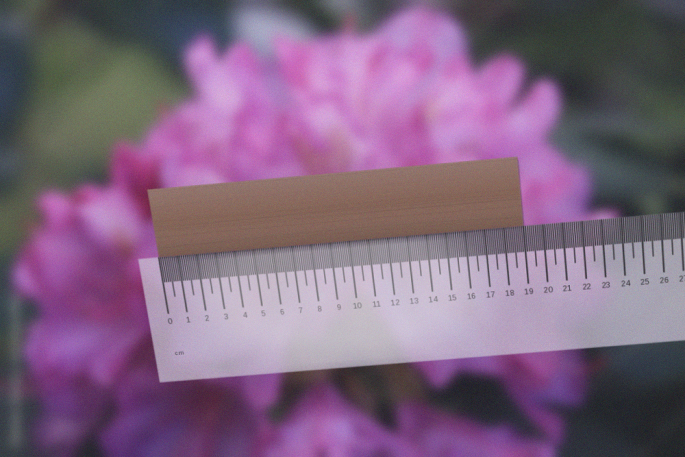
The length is value=19 unit=cm
